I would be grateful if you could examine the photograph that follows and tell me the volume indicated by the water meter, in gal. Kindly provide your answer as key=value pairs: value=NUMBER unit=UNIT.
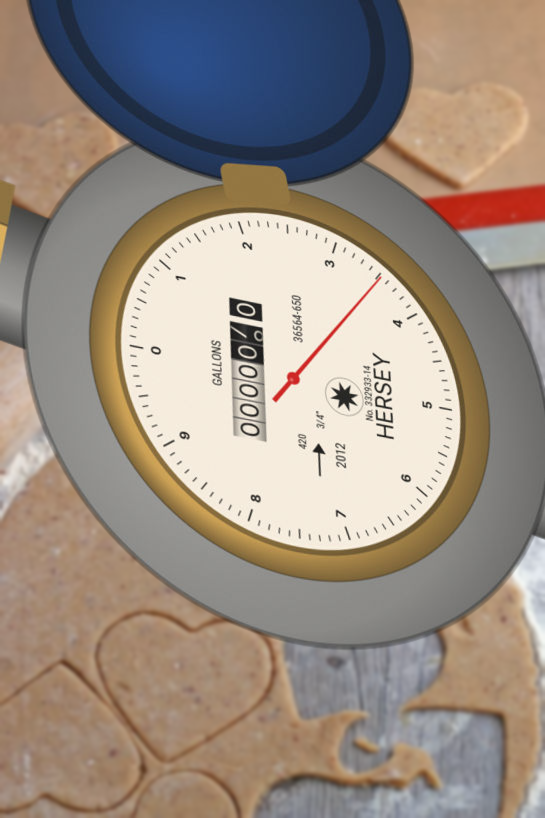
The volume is value=73.5 unit=gal
